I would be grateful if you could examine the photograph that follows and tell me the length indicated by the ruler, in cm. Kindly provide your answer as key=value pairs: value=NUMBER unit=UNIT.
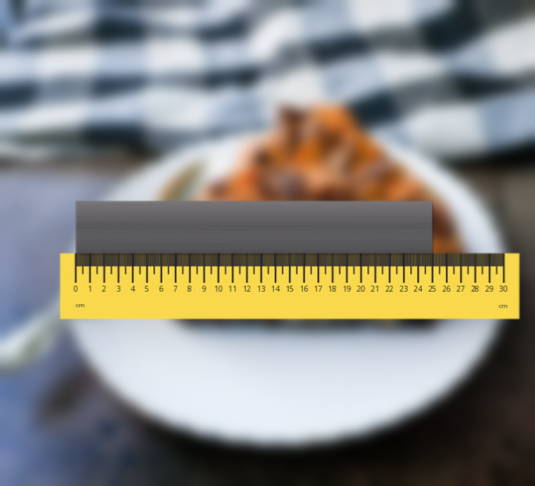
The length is value=25 unit=cm
